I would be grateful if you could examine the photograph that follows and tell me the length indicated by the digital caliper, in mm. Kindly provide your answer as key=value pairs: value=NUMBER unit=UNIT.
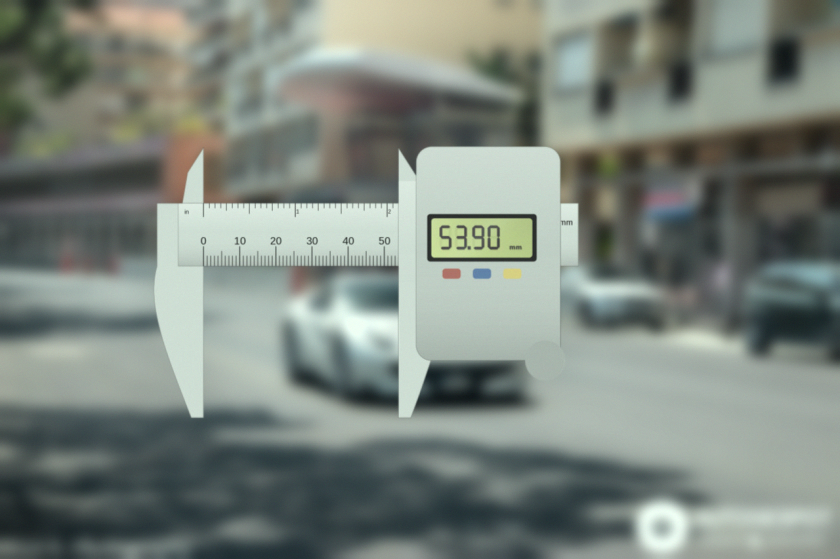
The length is value=53.90 unit=mm
